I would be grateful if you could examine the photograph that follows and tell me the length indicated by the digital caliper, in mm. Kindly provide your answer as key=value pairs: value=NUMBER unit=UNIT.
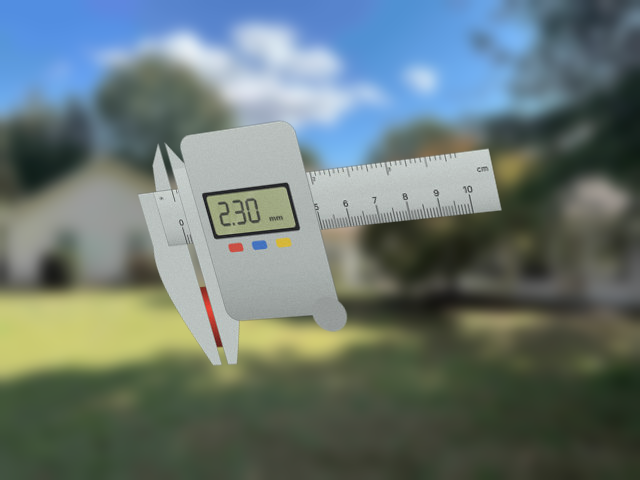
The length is value=2.30 unit=mm
